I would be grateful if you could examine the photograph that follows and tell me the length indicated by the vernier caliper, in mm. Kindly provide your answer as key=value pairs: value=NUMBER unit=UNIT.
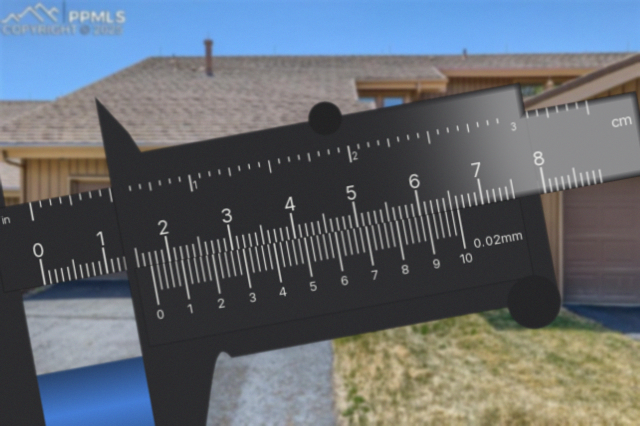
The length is value=17.0 unit=mm
